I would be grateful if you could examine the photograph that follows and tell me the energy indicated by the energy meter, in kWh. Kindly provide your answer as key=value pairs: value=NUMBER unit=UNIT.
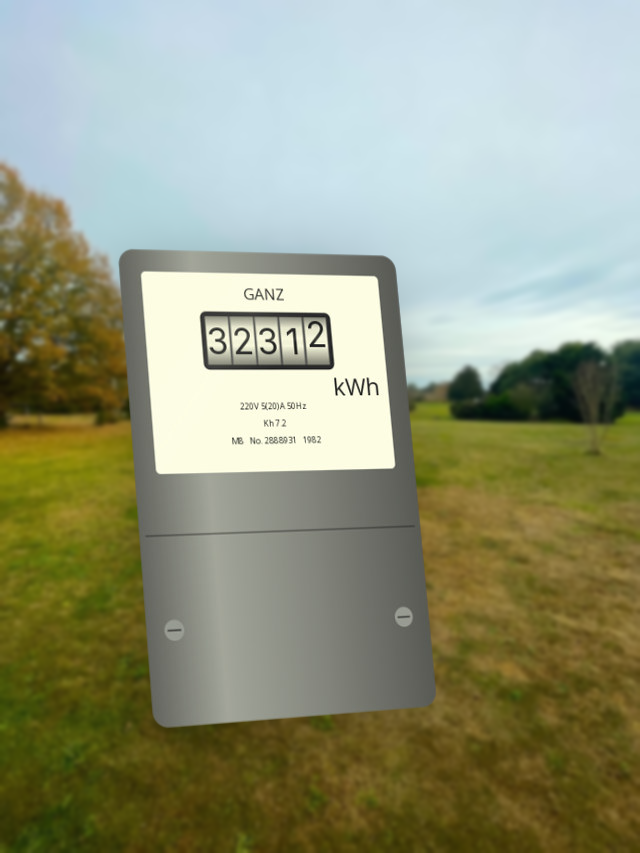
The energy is value=32312 unit=kWh
